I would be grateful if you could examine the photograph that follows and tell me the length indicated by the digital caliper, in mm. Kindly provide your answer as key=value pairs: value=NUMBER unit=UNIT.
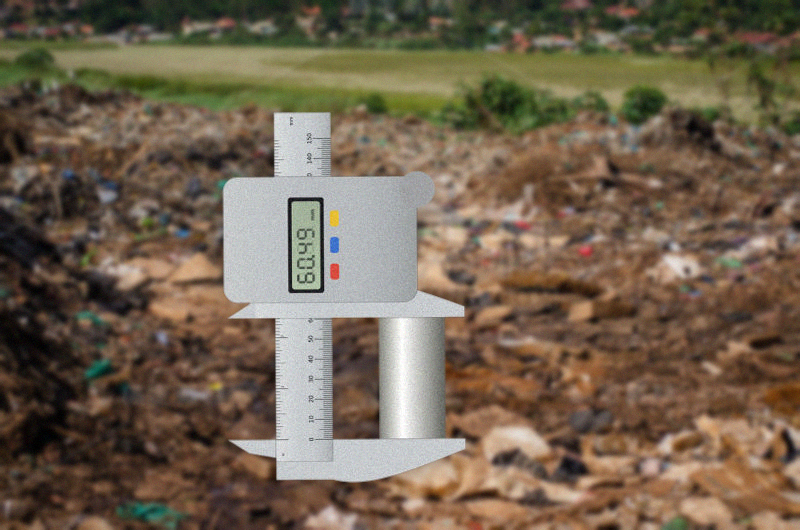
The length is value=60.49 unit=mm
